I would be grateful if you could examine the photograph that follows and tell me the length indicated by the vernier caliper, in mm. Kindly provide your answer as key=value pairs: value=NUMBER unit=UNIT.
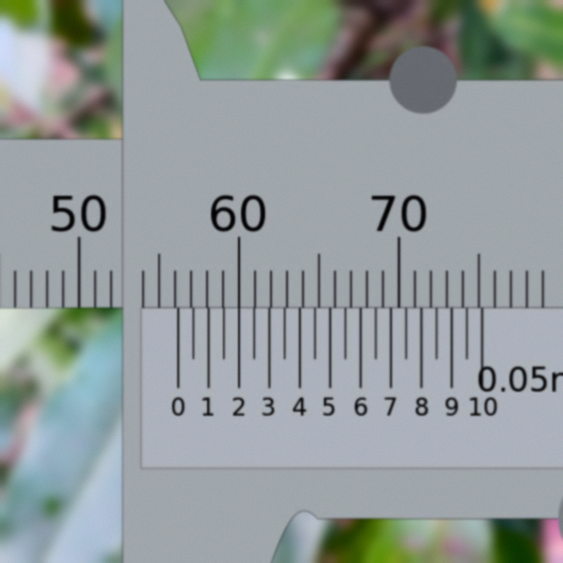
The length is value=56.2 unit=mm
